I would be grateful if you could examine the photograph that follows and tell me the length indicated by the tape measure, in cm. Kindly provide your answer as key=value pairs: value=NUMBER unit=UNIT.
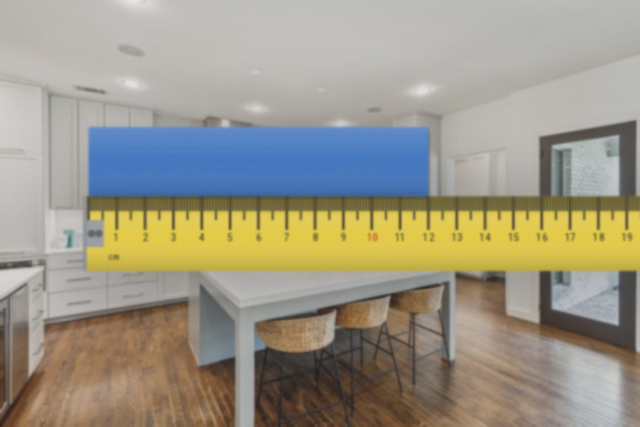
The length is value=12 unit=cm
